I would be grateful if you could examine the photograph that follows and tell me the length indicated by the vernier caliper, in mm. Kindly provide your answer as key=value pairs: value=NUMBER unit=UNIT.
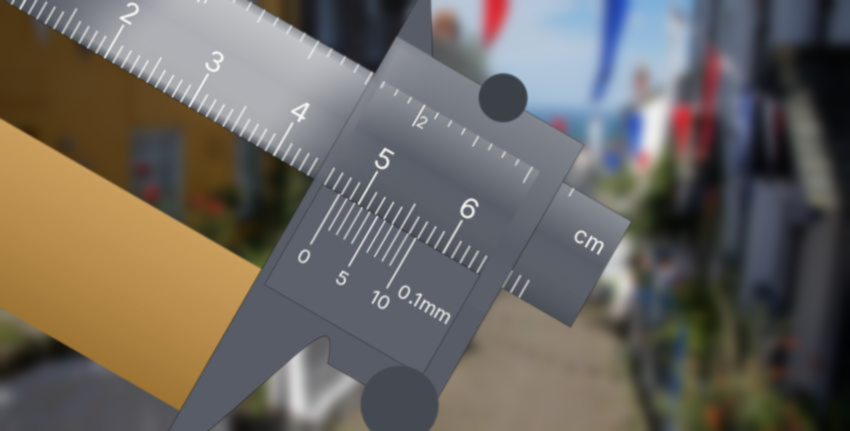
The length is value=47.8 unit=mm
